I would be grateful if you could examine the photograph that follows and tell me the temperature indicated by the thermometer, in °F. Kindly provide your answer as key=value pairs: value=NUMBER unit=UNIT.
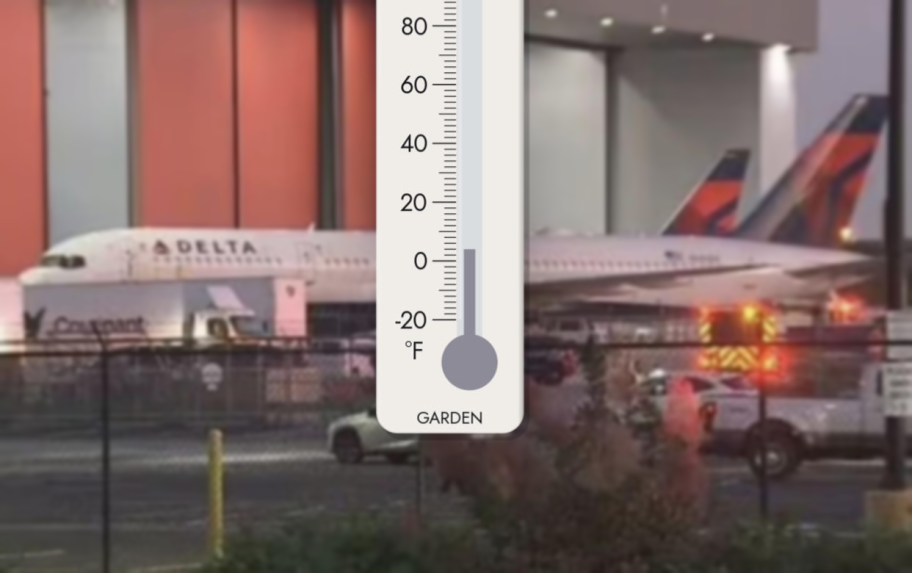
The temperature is value=4 unit=°F
